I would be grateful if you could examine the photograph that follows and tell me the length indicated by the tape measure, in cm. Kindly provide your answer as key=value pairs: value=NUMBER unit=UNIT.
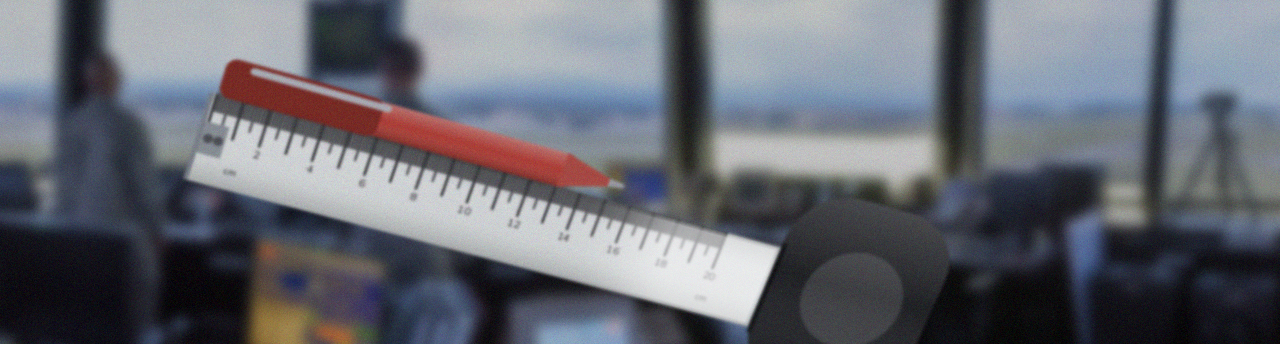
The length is value=15.5 unit=cm
